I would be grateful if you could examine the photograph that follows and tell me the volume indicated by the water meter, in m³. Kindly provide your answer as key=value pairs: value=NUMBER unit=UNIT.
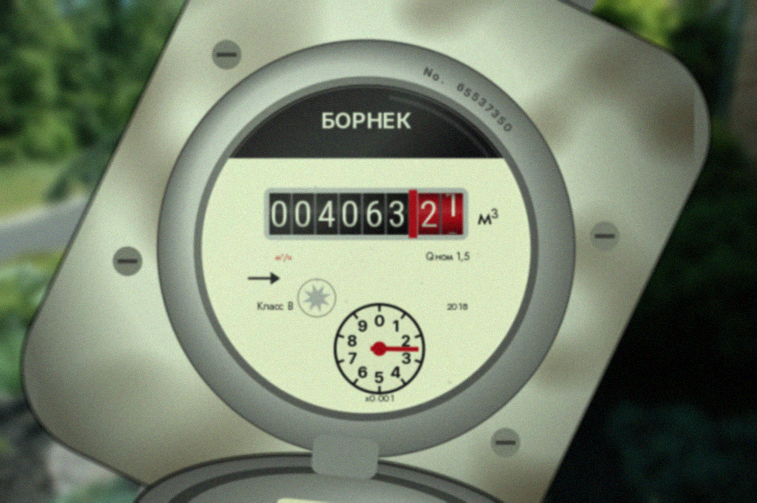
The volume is value=4063.212 unit=m³
